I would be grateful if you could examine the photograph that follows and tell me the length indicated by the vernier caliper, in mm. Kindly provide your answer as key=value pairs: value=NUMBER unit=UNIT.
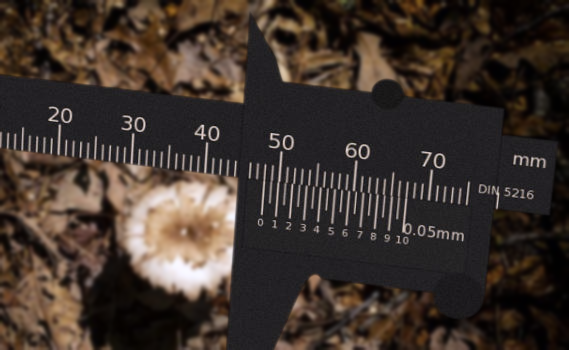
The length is value=48.0 unit=mm
